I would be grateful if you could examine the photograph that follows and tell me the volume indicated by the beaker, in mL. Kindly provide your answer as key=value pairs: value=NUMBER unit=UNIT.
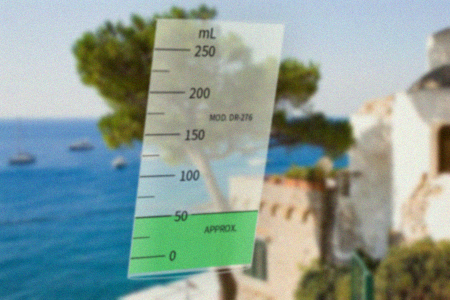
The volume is value=50 unit=mL
